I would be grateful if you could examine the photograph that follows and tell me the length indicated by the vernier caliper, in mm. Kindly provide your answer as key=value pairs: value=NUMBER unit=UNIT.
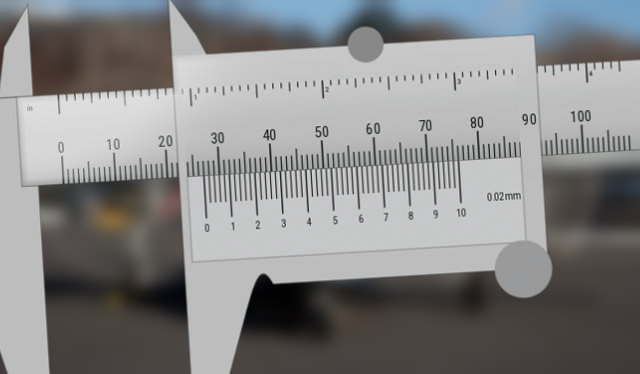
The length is value=27.0 unit=mm
